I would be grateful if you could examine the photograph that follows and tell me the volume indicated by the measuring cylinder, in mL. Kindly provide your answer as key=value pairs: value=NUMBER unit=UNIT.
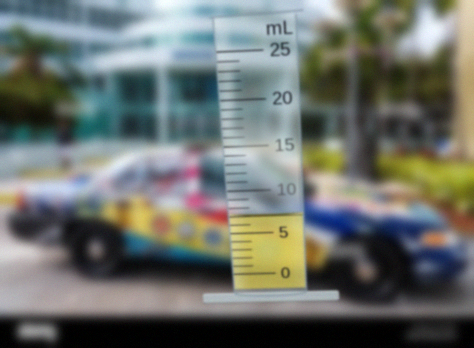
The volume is value=7 unit=mL
